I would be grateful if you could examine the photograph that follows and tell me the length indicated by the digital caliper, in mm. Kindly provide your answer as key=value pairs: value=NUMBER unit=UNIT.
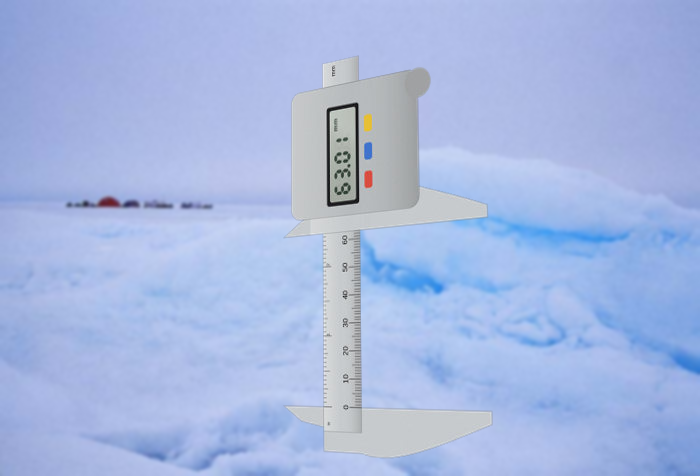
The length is value=63.01 unit=mm
